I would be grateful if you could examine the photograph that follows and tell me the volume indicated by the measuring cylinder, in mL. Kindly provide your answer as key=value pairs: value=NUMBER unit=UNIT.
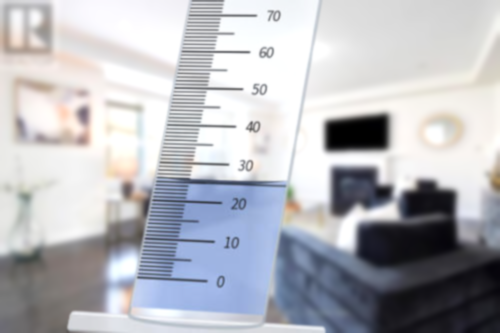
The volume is value=25 unit=mL
